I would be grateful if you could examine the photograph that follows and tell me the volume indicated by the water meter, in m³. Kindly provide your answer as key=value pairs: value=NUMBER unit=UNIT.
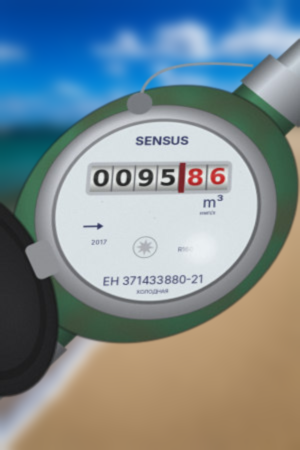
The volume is value=95.86 unit=m³
